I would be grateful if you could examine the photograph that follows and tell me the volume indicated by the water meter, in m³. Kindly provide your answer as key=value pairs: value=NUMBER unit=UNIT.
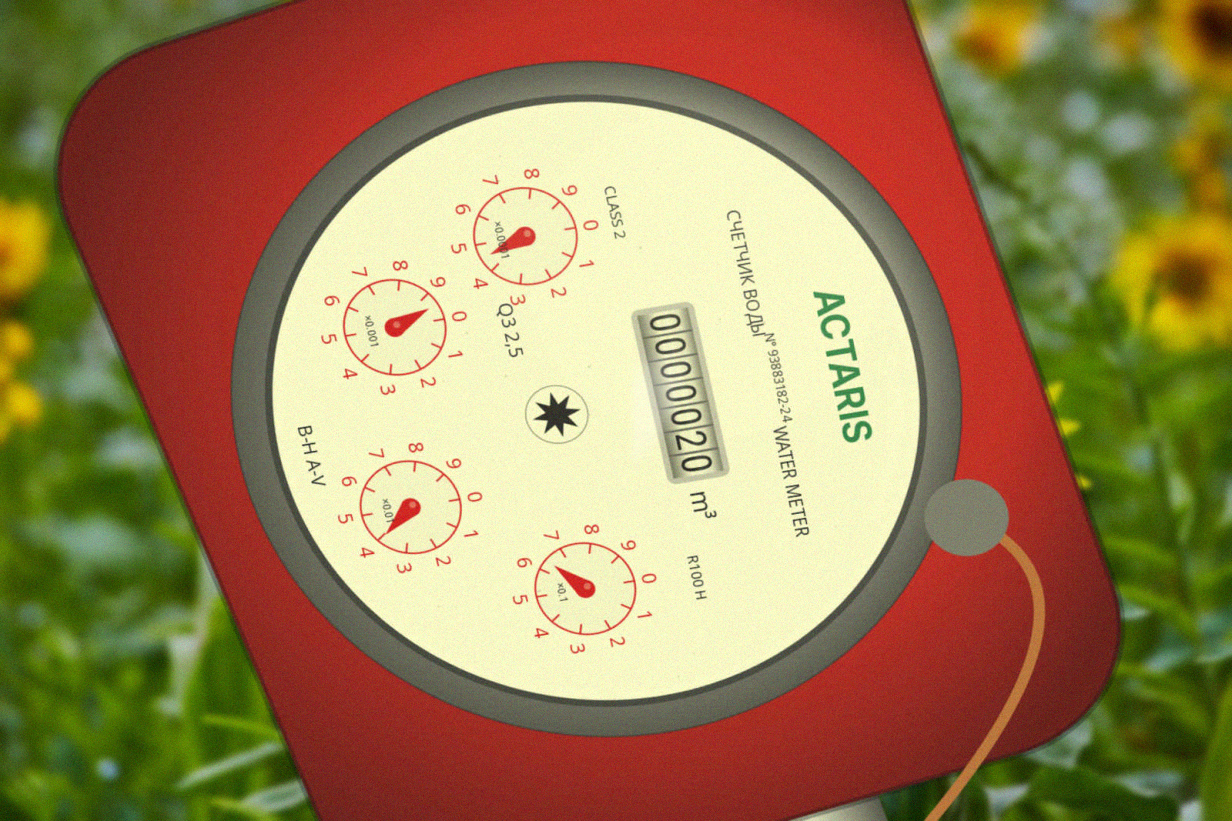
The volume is value=20.6394 unit=m³
